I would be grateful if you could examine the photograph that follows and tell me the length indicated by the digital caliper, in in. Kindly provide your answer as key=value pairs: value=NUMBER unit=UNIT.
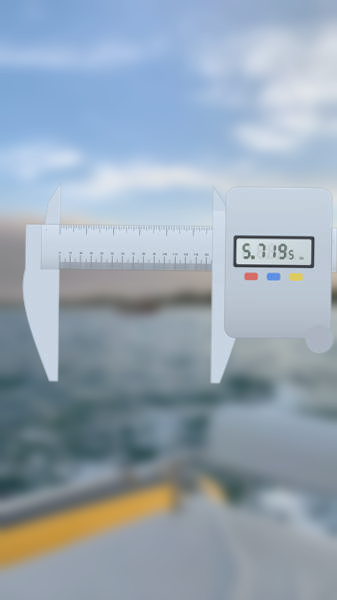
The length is value=5.7195 unit=in
